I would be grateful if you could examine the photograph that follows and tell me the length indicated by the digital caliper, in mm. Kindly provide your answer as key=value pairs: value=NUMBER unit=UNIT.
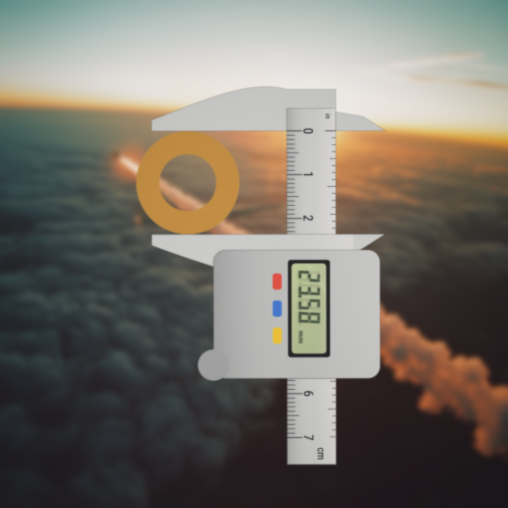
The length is value=23.58 unit=mm
